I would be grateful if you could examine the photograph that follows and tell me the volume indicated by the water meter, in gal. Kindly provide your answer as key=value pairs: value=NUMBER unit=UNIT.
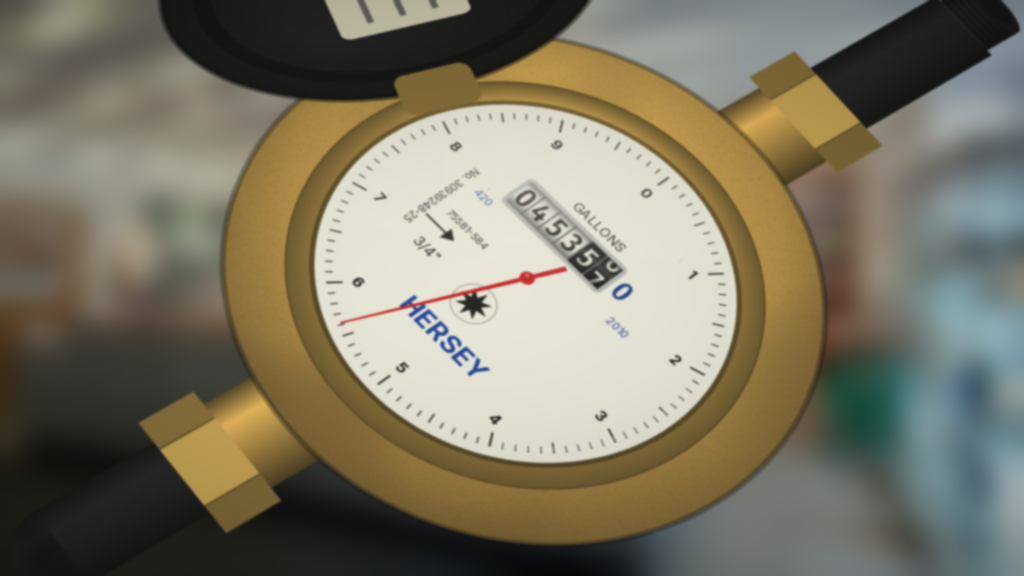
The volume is value=453565.6 unit=gal
